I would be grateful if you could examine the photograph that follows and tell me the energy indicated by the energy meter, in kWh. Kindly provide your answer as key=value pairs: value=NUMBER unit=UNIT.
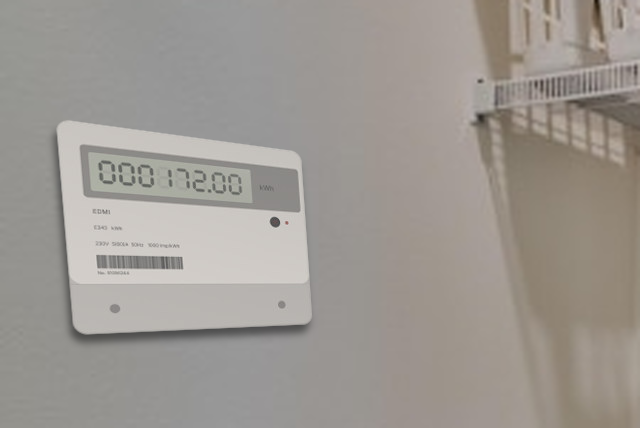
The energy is value=172.00 unit=kWh
